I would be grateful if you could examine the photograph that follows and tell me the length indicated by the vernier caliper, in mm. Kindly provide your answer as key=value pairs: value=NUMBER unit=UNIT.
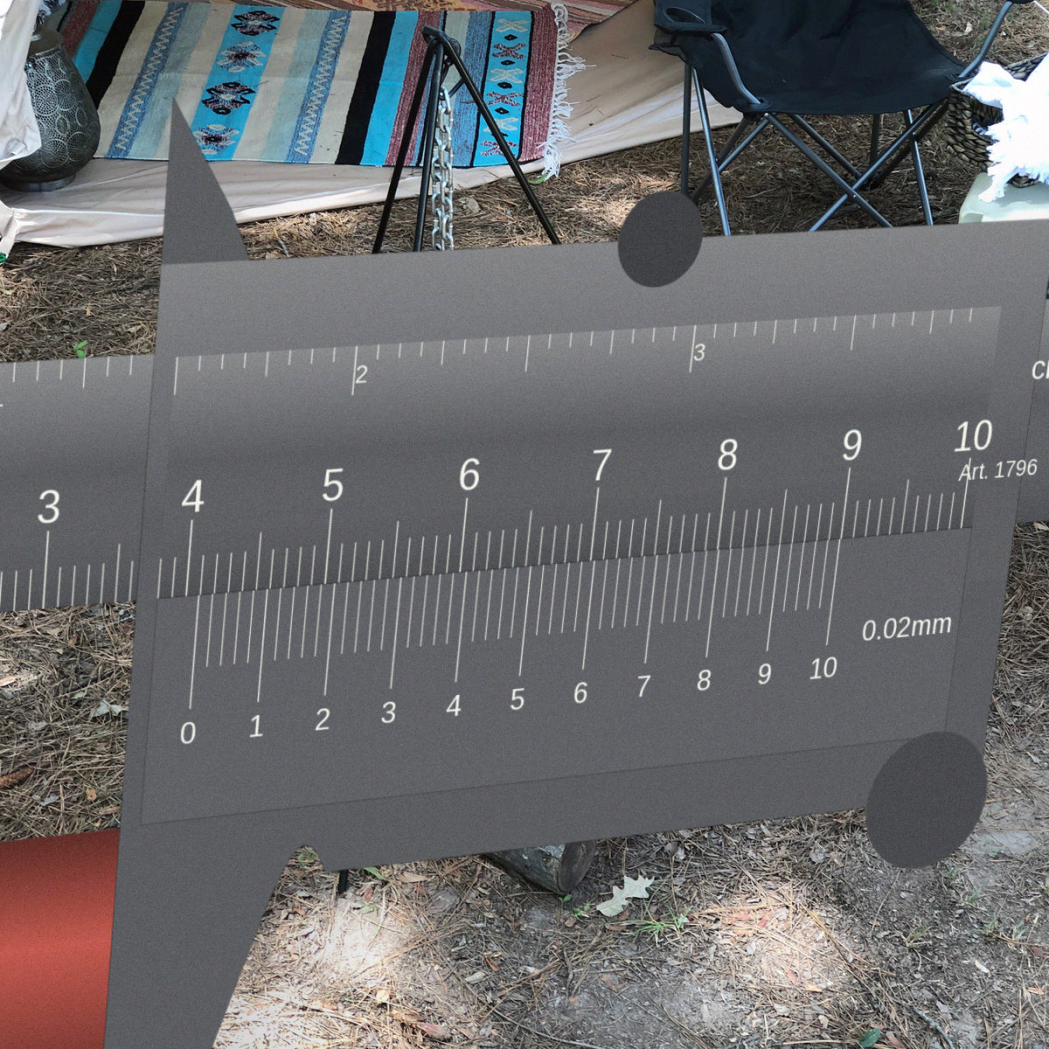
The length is value=40.9 unit=mm
